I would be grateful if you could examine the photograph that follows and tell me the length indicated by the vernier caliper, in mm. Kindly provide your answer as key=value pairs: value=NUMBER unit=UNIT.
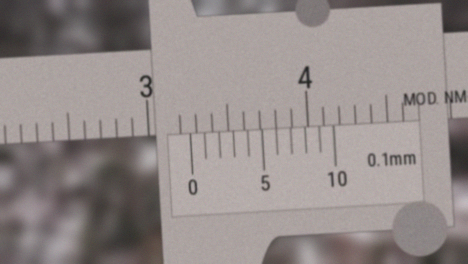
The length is value=32.6 unit=mm
